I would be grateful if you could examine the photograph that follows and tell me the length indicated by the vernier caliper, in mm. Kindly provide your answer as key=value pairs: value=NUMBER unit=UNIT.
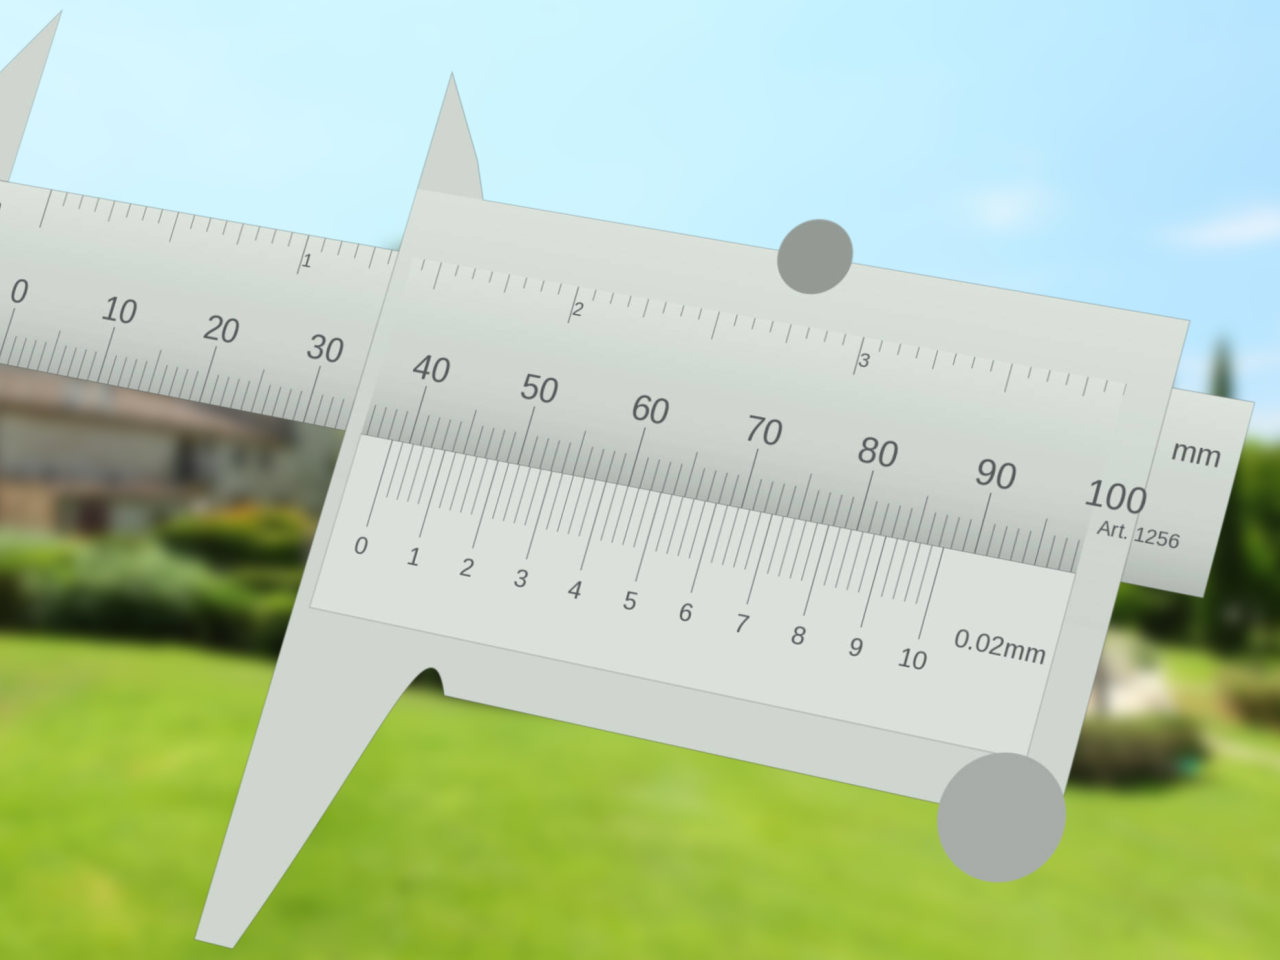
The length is value=38.4 unit=mm
